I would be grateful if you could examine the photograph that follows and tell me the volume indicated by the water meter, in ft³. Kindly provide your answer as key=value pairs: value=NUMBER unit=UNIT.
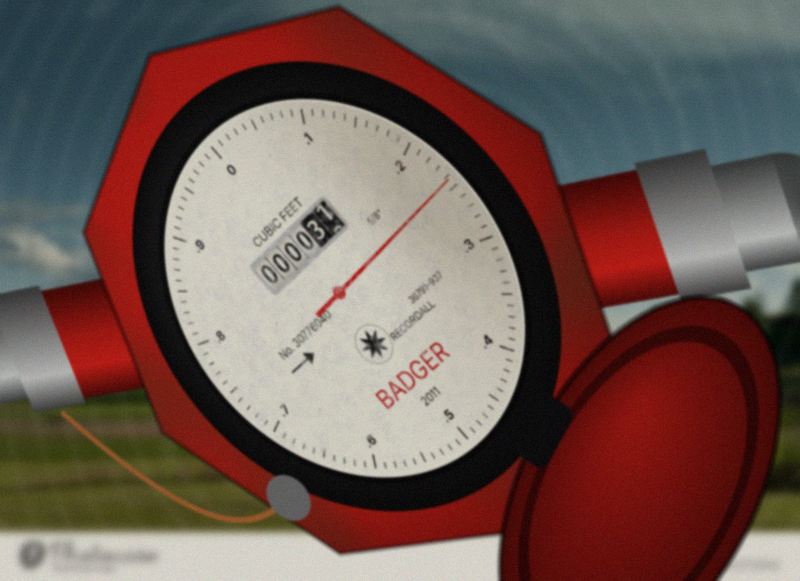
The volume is value=31.24 unit=ft³
